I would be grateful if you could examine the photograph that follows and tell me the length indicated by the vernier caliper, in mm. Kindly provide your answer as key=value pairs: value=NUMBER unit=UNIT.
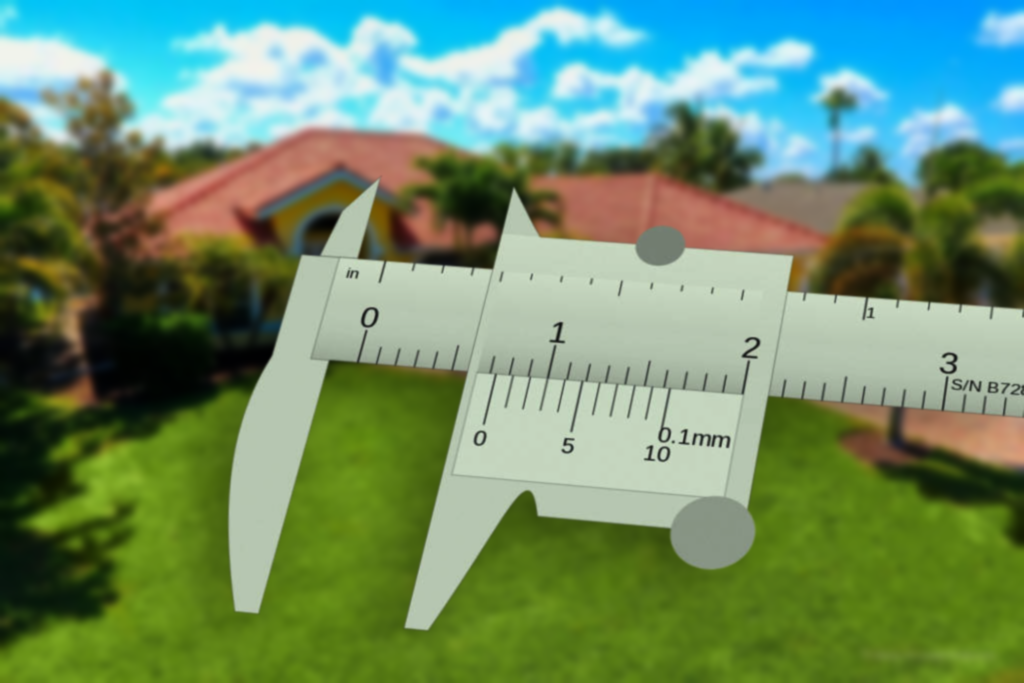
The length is value=7.3 unit=mm
